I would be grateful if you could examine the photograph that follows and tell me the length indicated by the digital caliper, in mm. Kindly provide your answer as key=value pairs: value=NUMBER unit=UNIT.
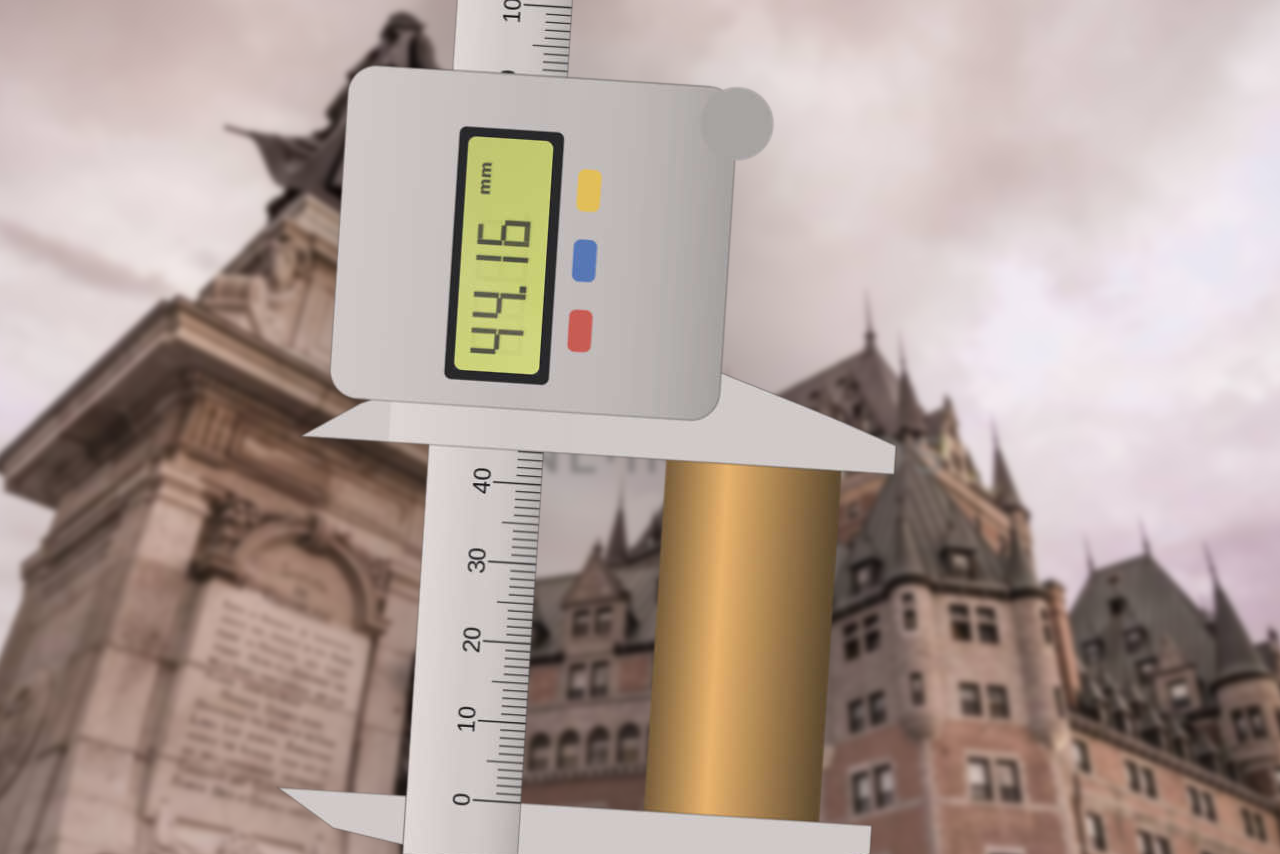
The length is value=44.16 unit=mm
